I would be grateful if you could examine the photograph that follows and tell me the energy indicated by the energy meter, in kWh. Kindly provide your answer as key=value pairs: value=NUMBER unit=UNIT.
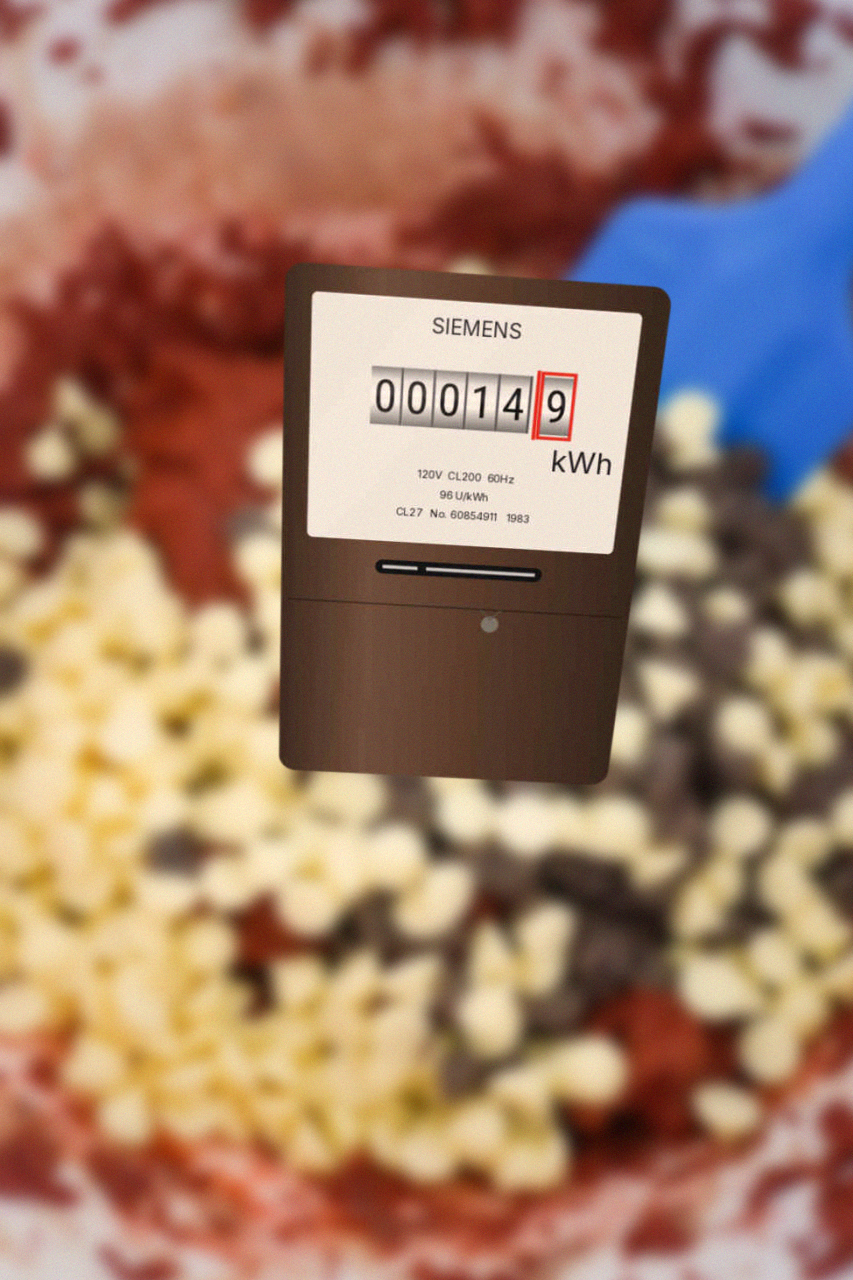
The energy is value=14.9 unit=kWh
